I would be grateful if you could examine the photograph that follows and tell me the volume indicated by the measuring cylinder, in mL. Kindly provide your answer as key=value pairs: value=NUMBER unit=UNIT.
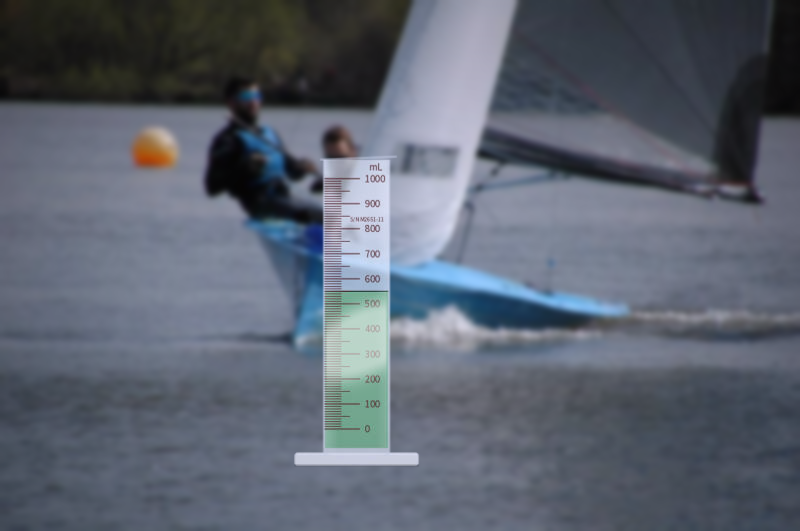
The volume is value=550 unit=mL
